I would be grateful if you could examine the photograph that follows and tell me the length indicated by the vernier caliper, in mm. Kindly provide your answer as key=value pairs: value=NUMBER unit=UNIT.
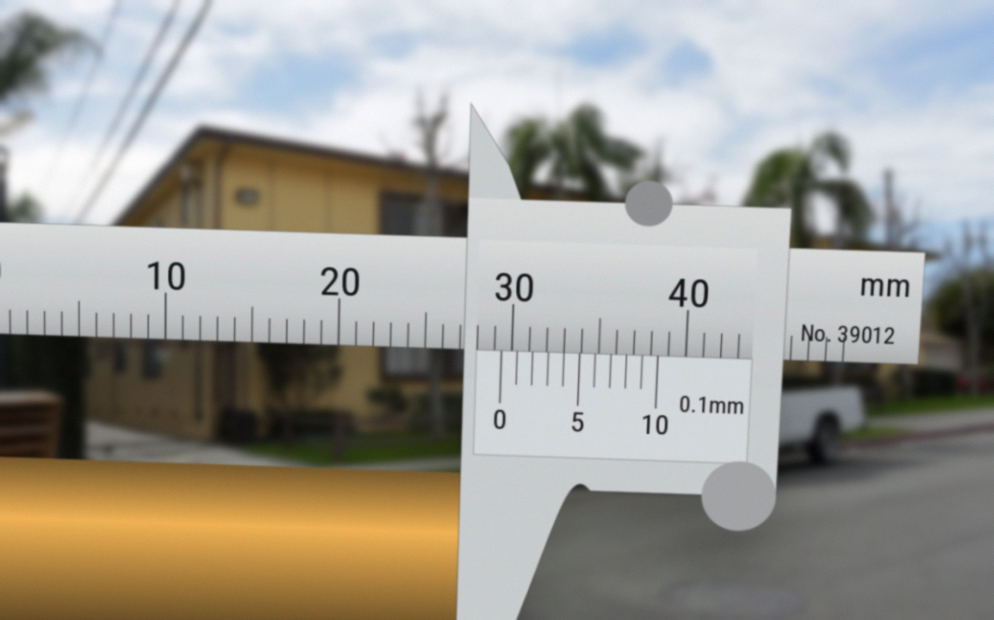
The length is value=29.4 unit=mm
